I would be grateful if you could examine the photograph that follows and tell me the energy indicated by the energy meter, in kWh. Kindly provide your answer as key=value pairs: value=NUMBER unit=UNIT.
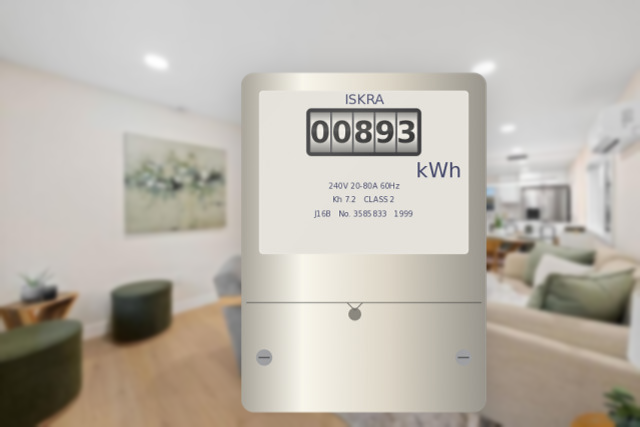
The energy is value=893 unit=kWh
